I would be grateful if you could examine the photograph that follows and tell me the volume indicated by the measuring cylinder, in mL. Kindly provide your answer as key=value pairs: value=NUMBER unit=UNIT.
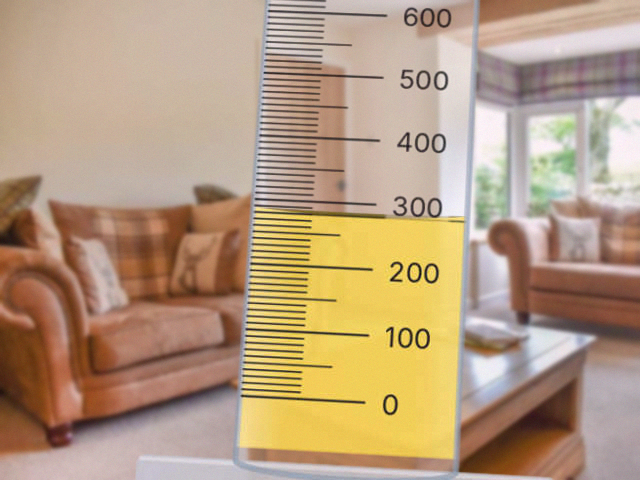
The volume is value=280 unit=mL
